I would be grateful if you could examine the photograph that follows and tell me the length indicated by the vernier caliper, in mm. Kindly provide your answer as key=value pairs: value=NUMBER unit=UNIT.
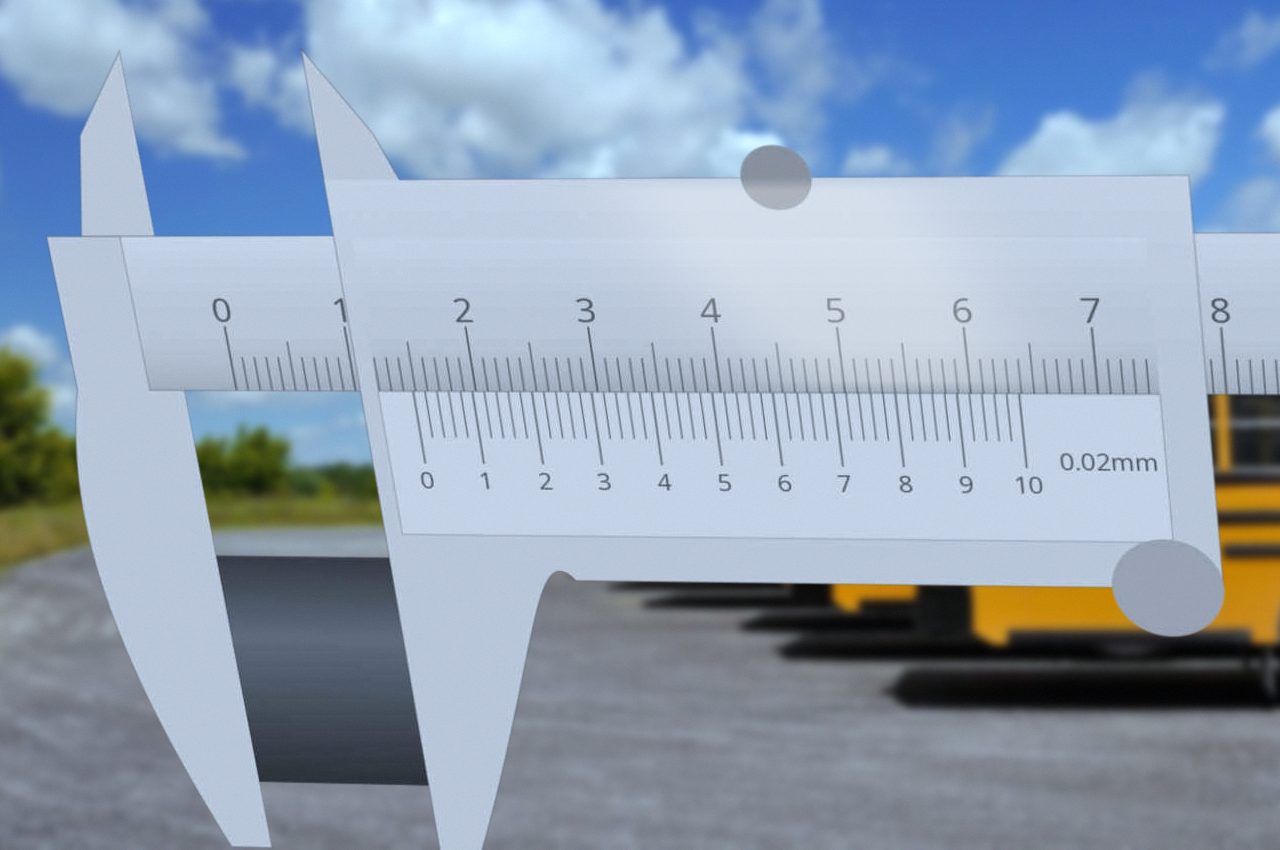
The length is value=14.8 unit=mm
